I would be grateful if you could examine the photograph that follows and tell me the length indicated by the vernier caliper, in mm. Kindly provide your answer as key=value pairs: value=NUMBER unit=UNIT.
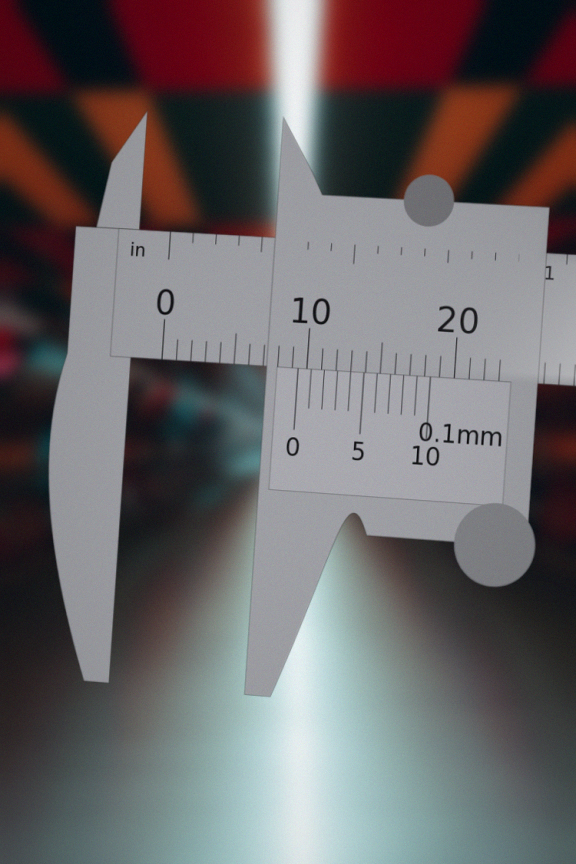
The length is value=9.4 unit=mm
